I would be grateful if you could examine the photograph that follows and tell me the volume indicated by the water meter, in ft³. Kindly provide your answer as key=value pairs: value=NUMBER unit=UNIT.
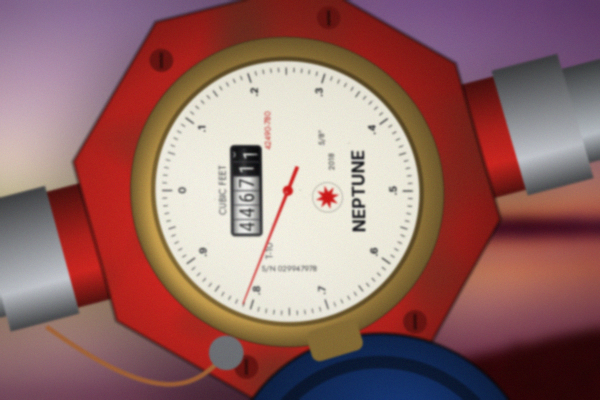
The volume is value=446710.81 unit=ft³
